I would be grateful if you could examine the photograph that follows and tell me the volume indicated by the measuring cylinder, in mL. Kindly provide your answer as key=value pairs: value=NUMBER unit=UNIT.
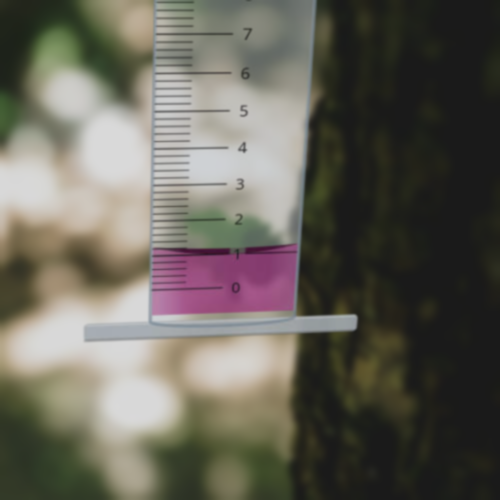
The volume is value=1 unit=mL
